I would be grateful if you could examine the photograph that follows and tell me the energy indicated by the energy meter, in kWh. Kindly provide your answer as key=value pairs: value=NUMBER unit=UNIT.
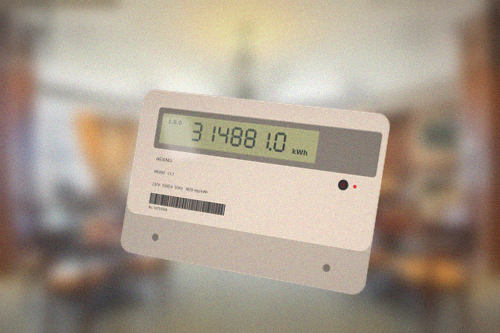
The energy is value=314881.0 unit=kWh
